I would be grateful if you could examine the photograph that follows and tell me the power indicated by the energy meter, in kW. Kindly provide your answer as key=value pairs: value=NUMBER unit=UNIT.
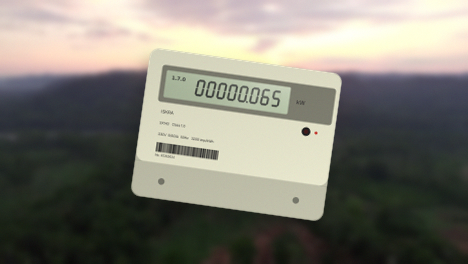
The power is value=0.065 unit=kW
